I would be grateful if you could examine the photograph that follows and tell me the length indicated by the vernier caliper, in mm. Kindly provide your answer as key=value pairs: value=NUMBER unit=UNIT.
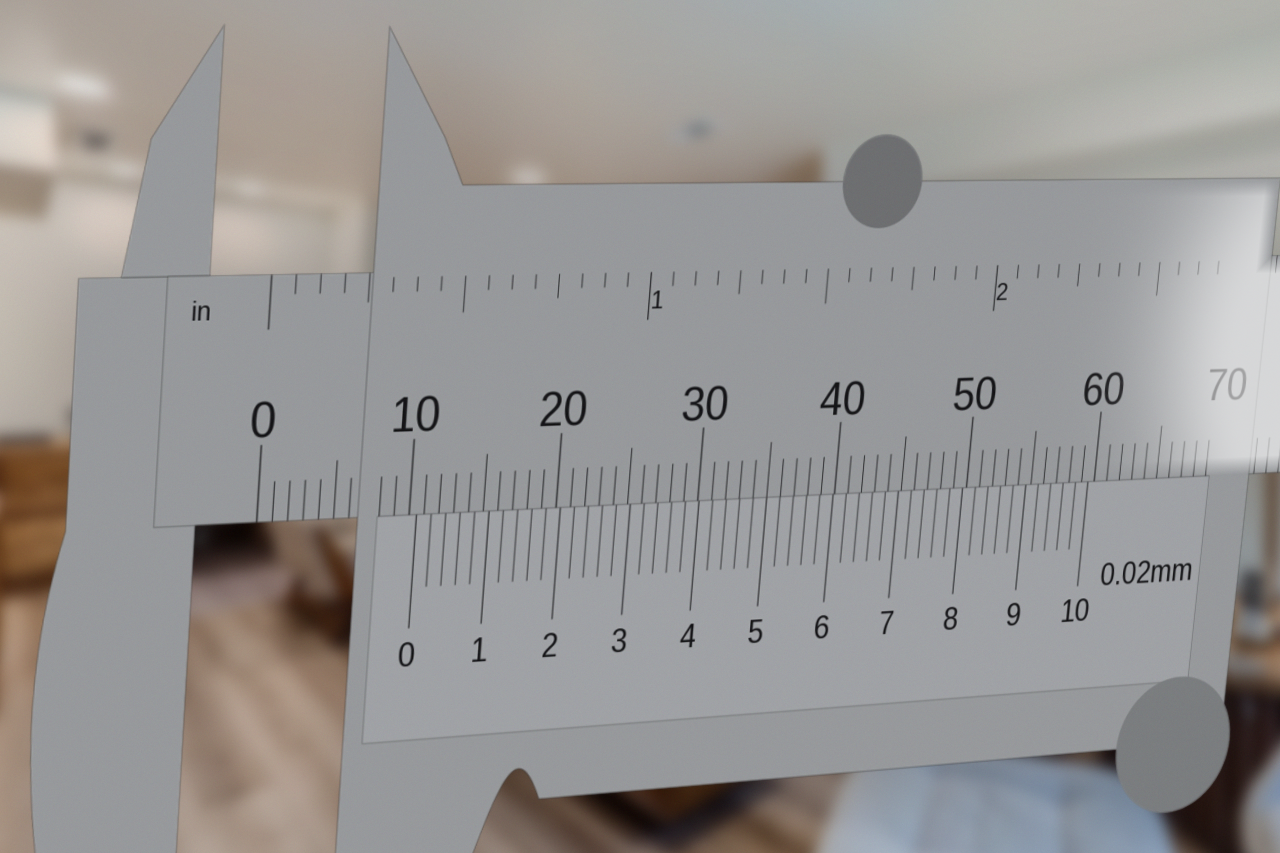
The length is value=10.5 unit=mm
